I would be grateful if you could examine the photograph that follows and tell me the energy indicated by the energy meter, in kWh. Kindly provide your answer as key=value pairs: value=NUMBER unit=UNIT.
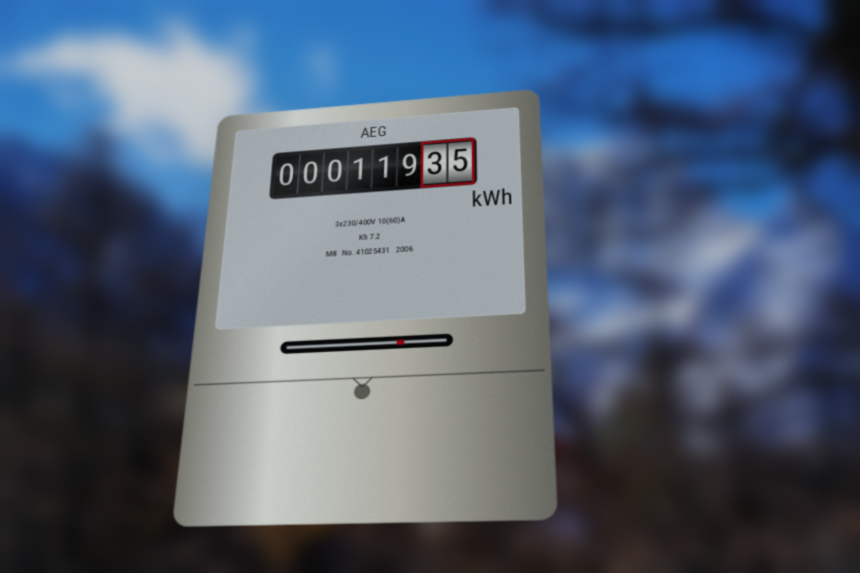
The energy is value=119.35 unit=kWh
